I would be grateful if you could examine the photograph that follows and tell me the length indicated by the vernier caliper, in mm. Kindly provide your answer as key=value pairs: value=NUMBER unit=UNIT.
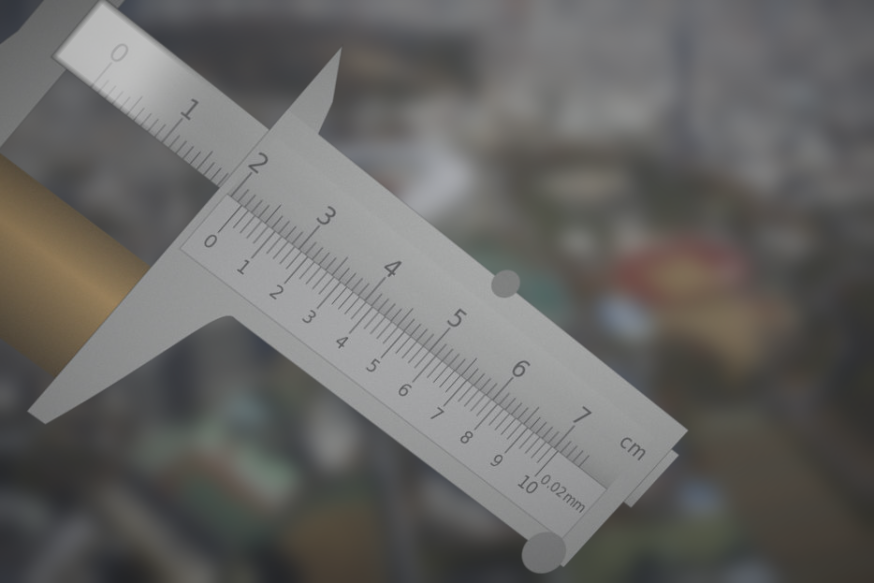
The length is value=21.6 unit=mm
